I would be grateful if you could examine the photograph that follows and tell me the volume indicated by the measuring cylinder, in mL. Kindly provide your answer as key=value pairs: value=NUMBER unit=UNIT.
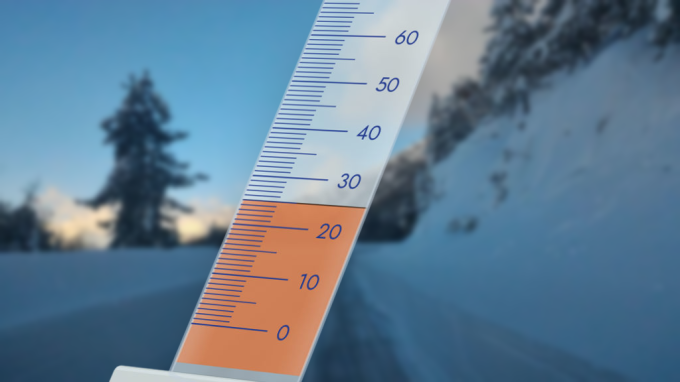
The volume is value=25 unit=mL
